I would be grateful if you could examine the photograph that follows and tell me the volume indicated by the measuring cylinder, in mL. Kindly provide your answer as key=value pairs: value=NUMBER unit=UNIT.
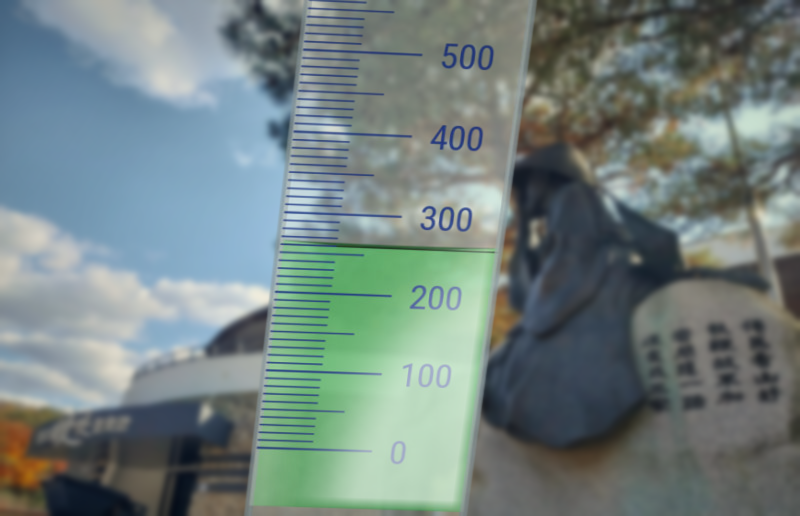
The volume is value=260 unit=mL
